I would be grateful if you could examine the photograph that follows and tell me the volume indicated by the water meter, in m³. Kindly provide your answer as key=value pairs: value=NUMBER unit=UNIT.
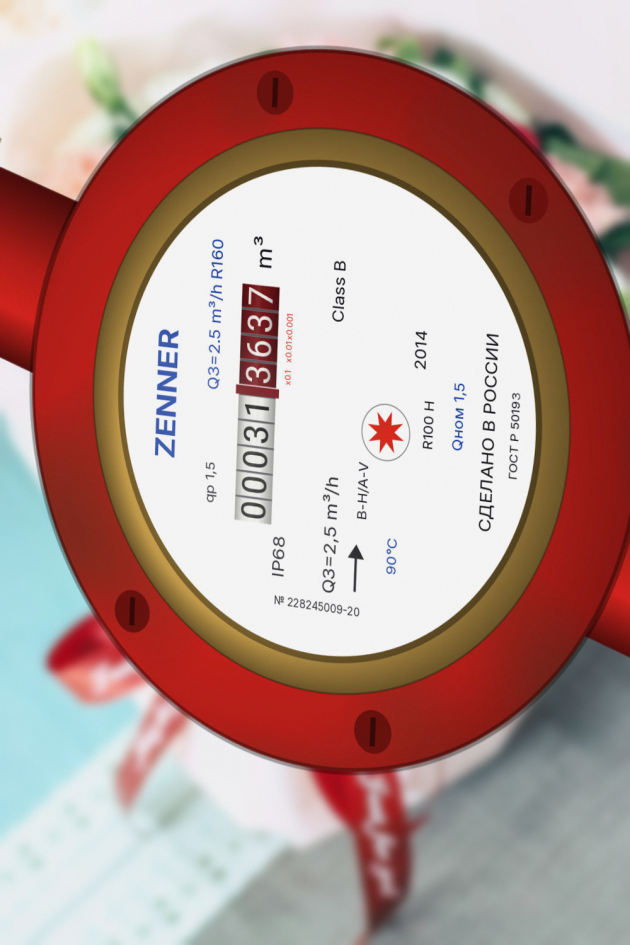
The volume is value=31.3637 unit=m³
